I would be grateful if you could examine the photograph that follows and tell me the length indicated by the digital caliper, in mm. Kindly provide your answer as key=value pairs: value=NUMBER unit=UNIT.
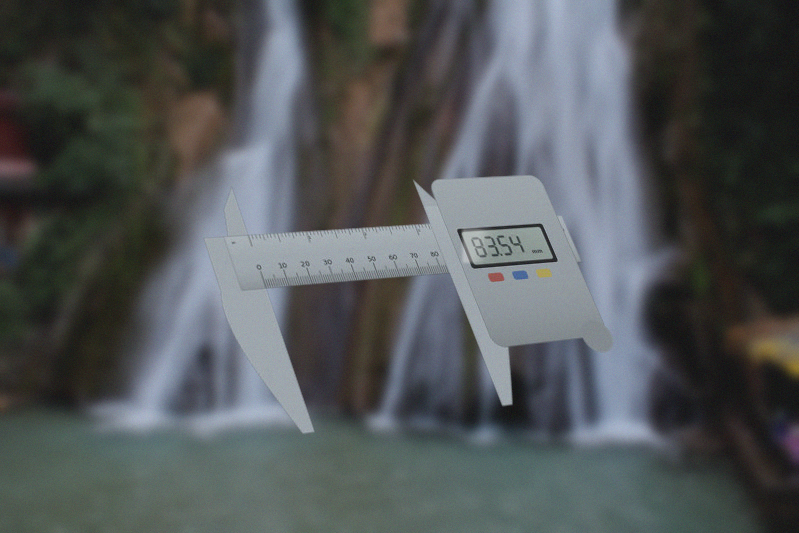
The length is value=83.54 unit=mm
